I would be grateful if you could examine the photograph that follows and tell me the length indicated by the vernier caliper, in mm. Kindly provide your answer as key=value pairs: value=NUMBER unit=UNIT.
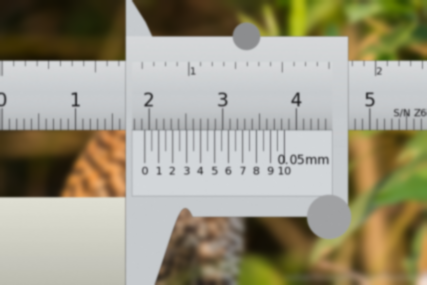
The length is value=19.4 unit=mm
